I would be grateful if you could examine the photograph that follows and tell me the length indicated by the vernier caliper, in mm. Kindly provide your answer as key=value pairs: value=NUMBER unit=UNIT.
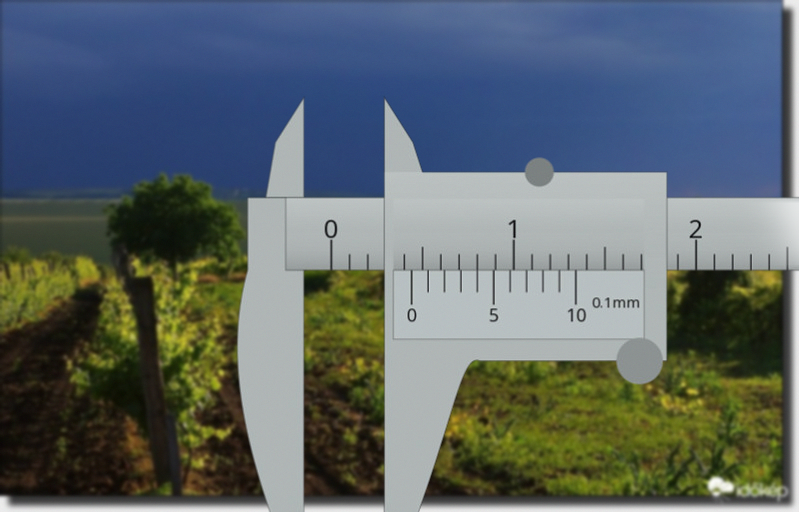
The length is value=4.4 unit=mm
